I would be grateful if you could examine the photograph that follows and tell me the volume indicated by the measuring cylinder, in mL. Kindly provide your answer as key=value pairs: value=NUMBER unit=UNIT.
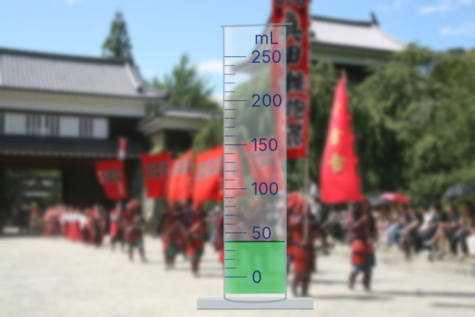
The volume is value=40 unit=mL
